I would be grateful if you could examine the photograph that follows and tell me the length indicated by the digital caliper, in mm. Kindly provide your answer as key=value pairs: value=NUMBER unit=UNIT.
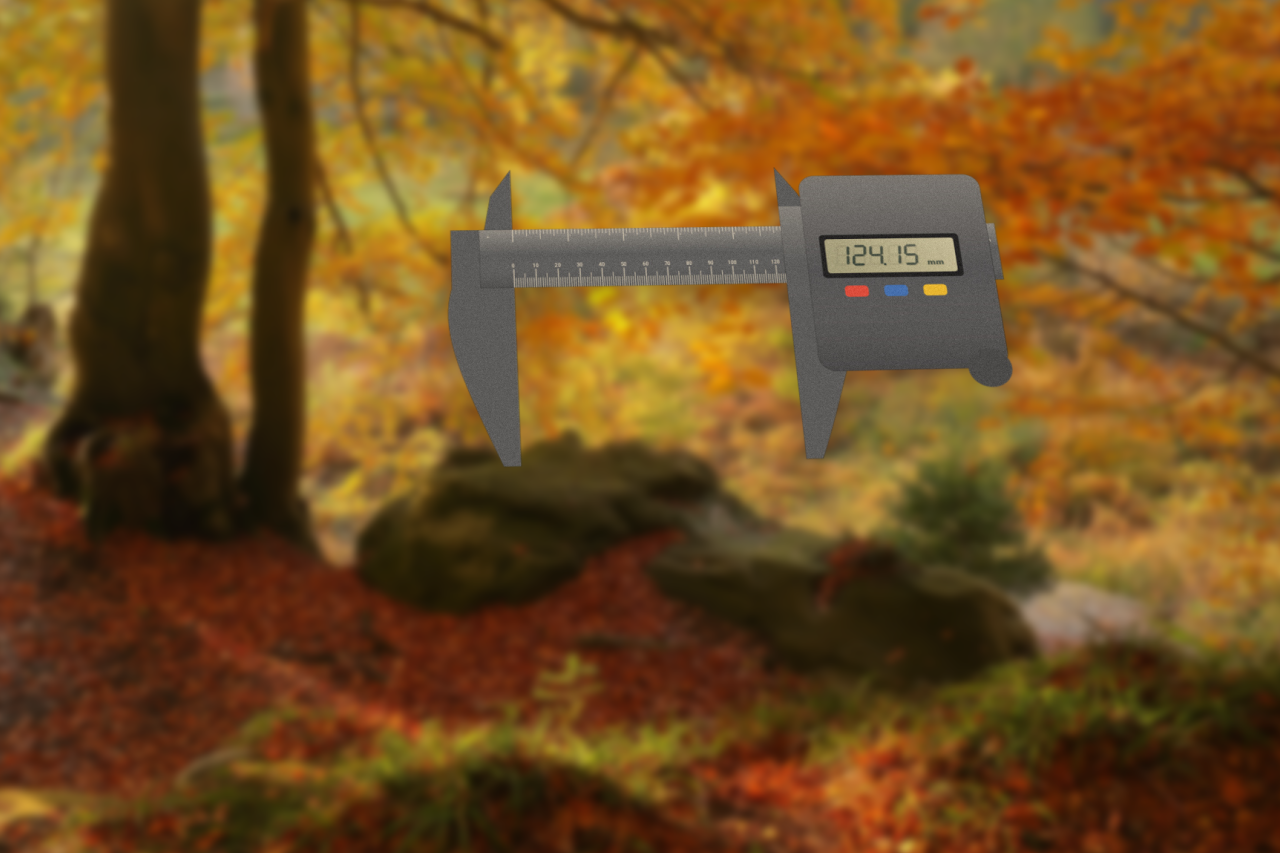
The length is value=124.15 unit=mm
